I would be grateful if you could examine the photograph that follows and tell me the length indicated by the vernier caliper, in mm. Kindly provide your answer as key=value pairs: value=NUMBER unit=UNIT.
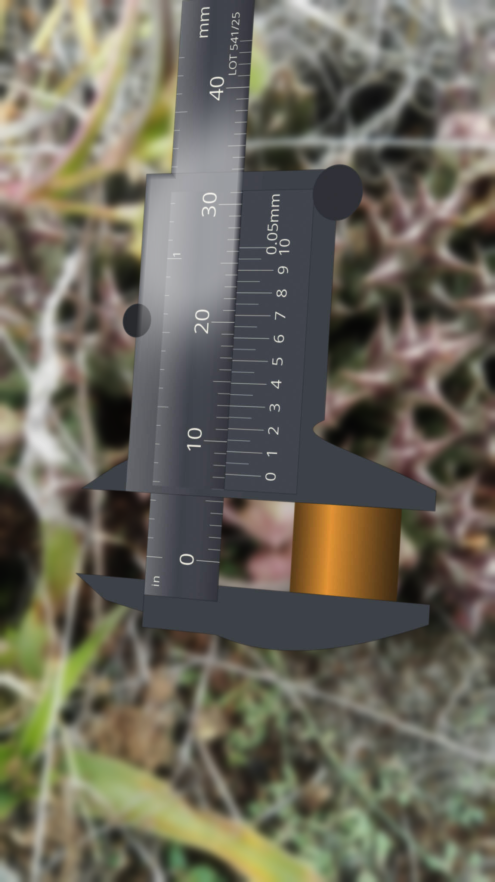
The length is value=7.3 unit=mm
